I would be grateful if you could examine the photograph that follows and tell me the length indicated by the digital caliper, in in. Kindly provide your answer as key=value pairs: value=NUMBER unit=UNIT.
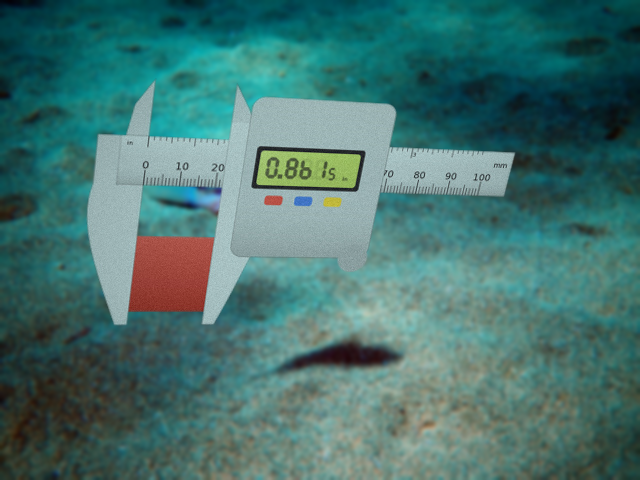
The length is value=0.8615 unit=in
